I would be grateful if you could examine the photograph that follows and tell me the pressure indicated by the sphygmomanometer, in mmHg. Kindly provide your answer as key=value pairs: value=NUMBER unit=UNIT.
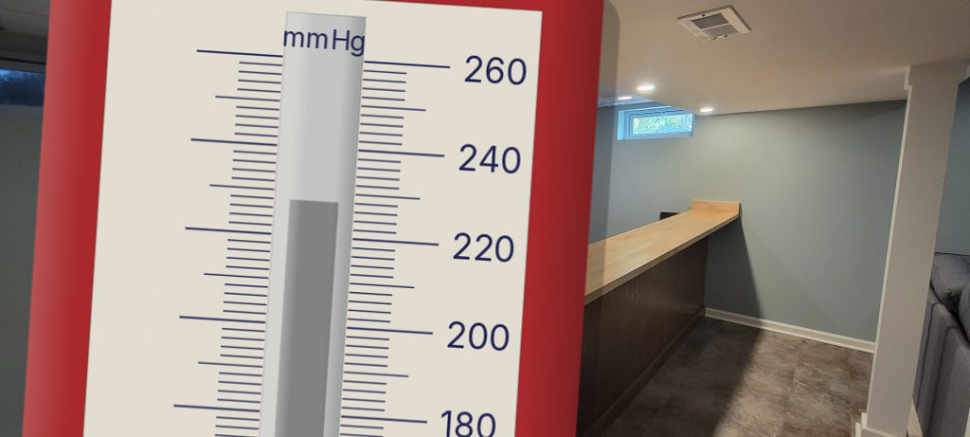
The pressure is value=228 unit=mmHg
